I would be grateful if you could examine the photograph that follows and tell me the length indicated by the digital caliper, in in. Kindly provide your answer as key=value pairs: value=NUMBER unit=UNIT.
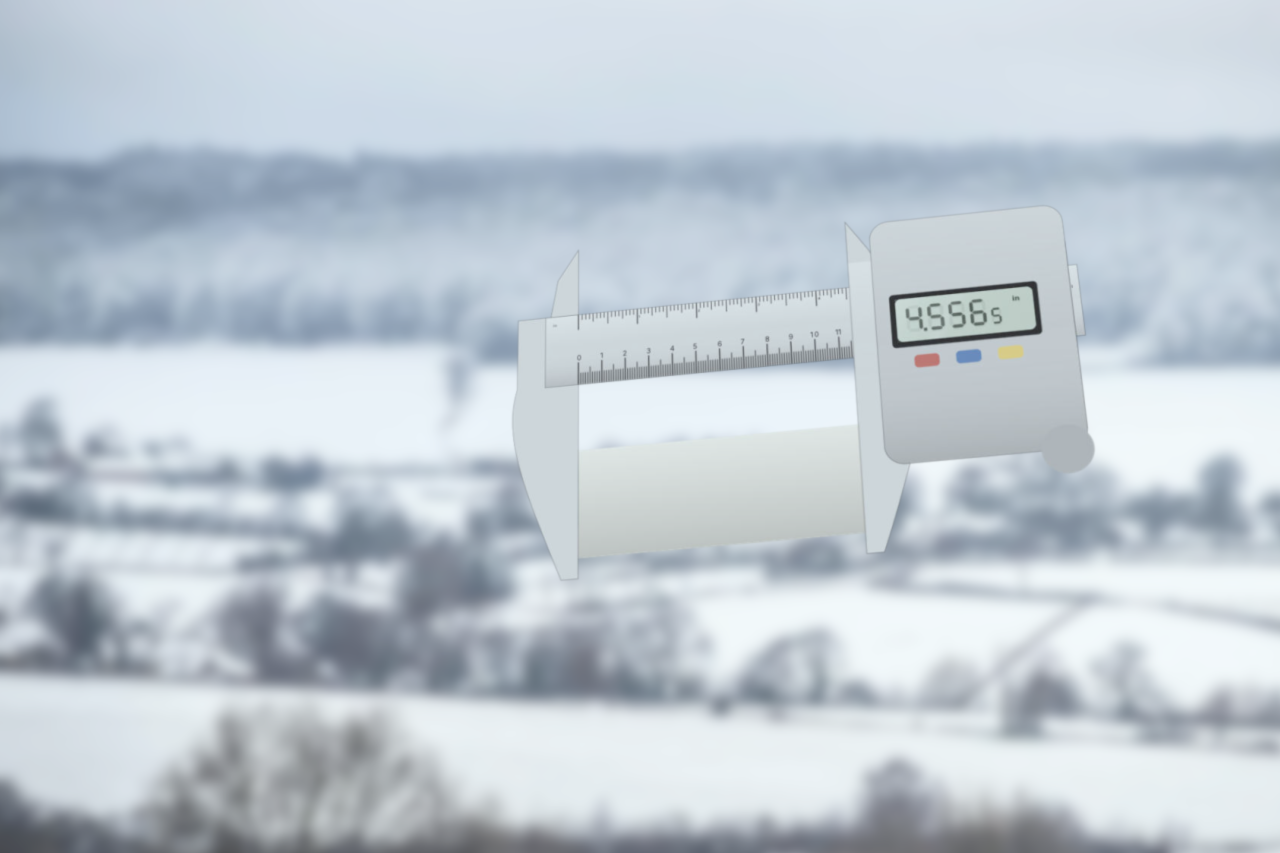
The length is value=4.5565 unit=in
